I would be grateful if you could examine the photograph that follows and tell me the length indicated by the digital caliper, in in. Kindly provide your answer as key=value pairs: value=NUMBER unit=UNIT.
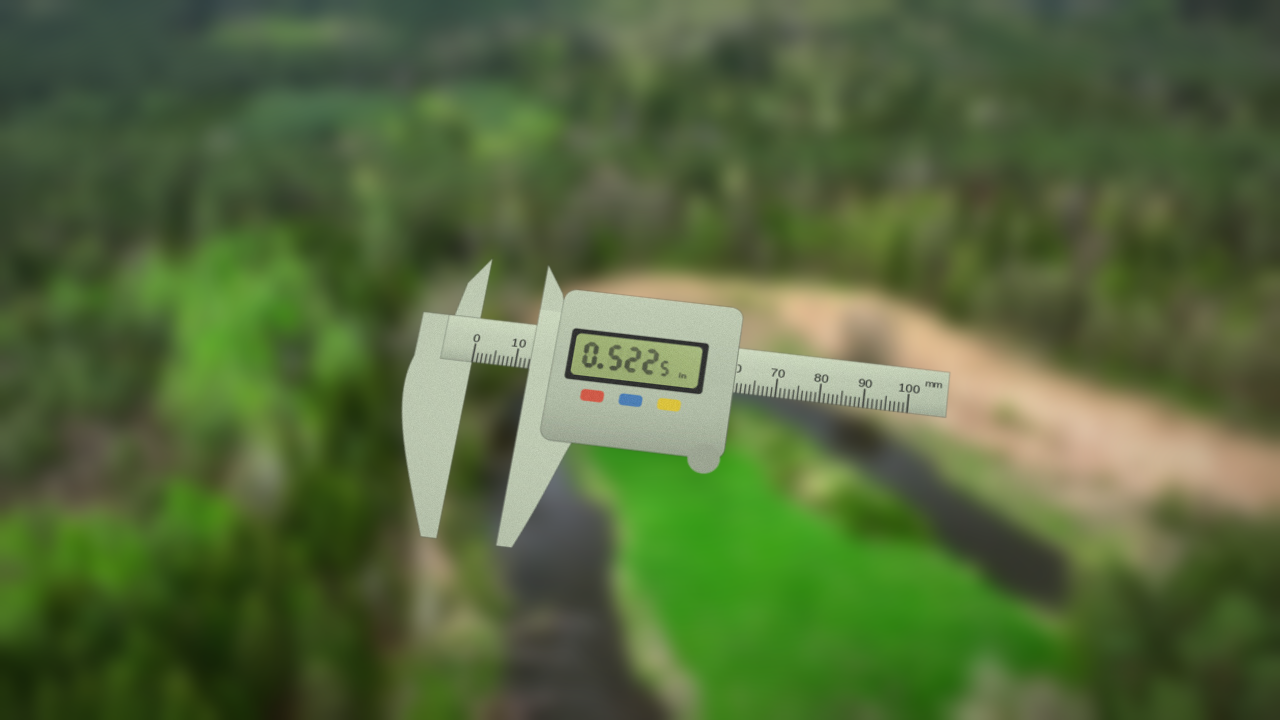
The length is value=0.5225 unit=in
